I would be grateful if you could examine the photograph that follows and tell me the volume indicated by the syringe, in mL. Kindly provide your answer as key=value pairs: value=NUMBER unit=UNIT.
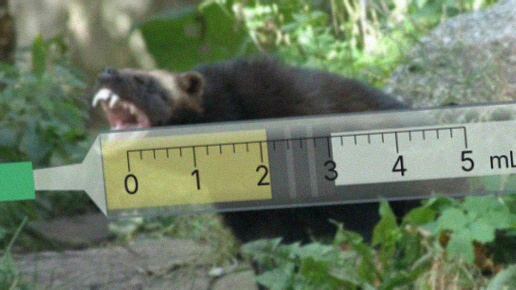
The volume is value=2.1 unit=mL
